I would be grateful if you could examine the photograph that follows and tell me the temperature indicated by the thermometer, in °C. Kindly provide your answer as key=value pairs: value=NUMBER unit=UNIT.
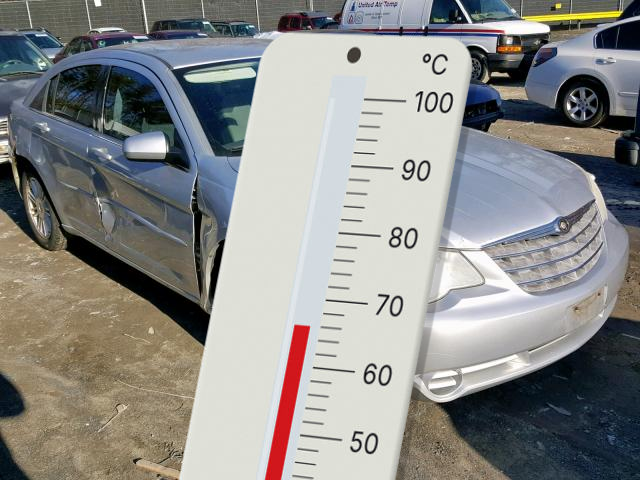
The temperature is value=66 unit=°C
